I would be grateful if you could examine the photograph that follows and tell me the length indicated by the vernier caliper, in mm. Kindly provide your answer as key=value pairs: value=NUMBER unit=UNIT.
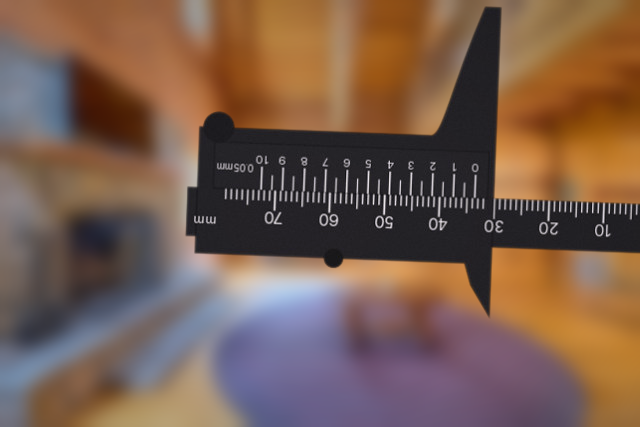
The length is value=33.6 unit=mm
